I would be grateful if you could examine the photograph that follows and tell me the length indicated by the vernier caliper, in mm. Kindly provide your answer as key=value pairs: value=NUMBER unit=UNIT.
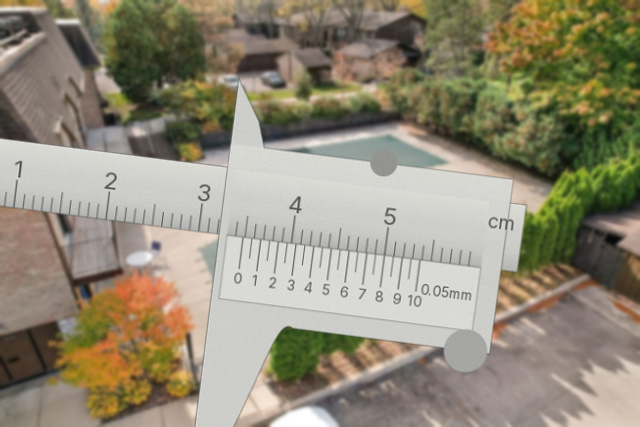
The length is value=34.8 unit=mm
